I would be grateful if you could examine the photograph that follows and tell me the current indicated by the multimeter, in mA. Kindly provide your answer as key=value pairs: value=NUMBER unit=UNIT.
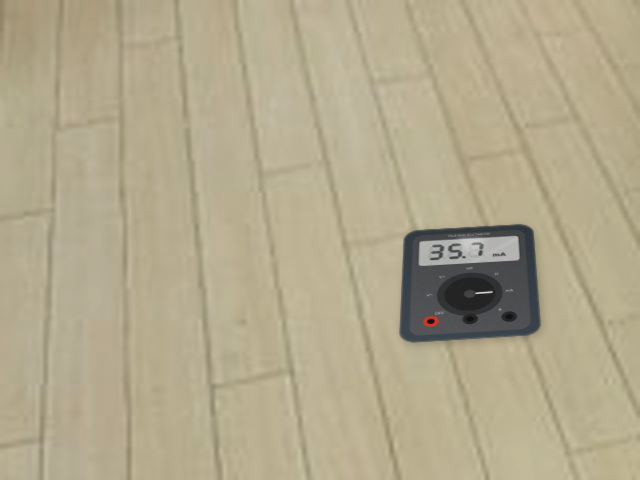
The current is value=35.7 unit=mA
